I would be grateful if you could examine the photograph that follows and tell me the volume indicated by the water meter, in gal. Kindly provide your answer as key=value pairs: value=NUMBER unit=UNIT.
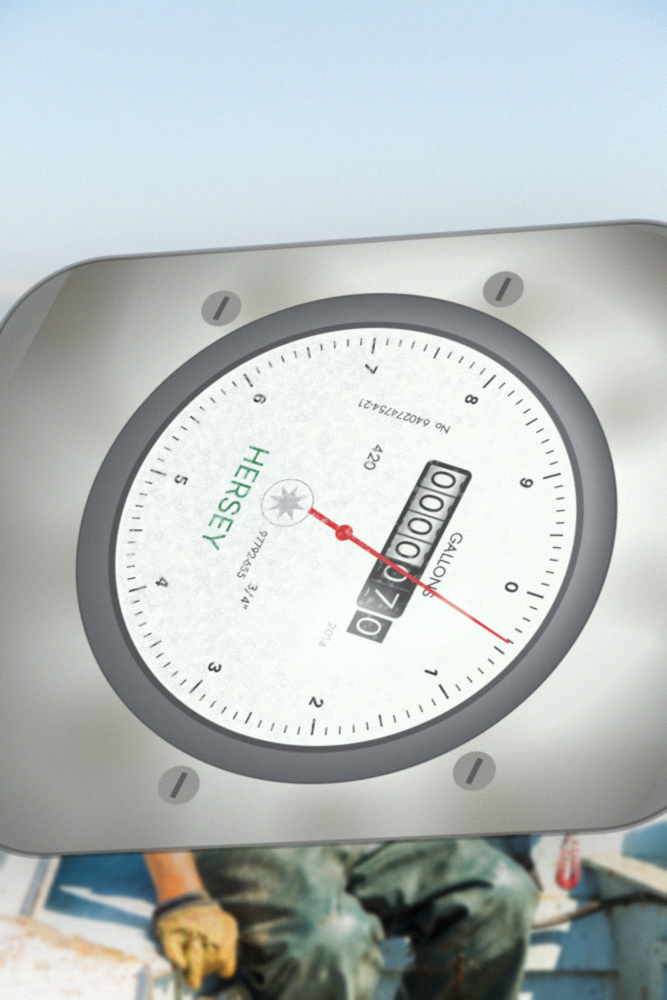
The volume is value=70.4 unit=gal
